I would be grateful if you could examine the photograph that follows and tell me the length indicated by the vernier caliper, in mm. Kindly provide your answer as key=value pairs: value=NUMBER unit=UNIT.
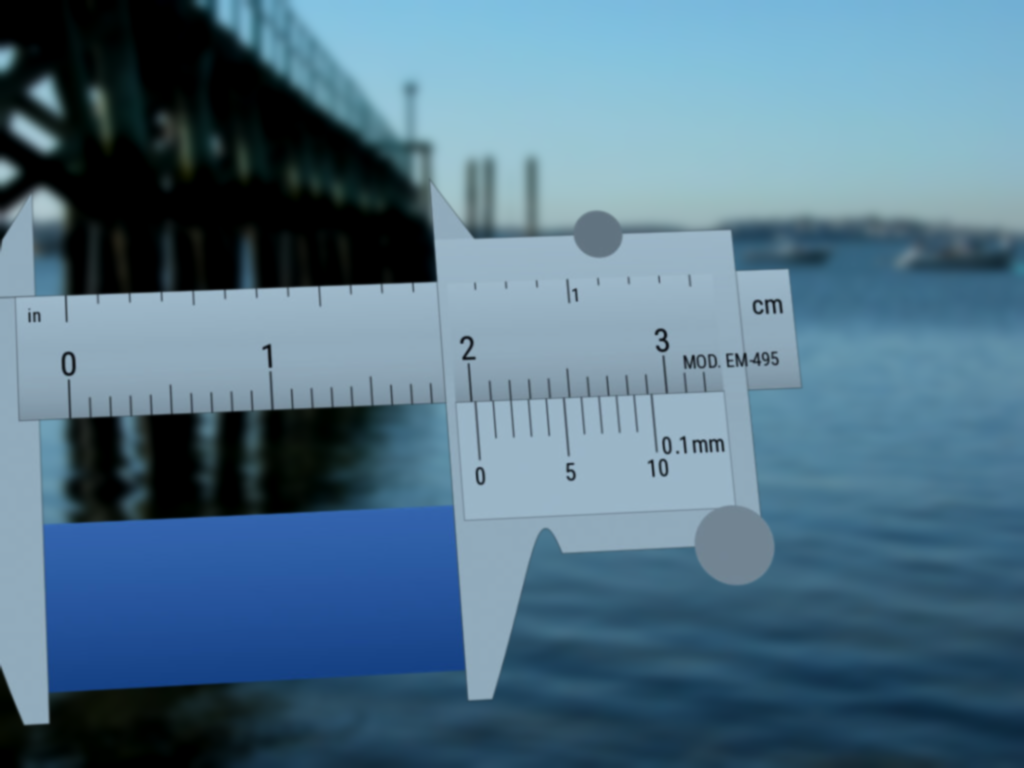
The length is value=20.2 unit=mm
